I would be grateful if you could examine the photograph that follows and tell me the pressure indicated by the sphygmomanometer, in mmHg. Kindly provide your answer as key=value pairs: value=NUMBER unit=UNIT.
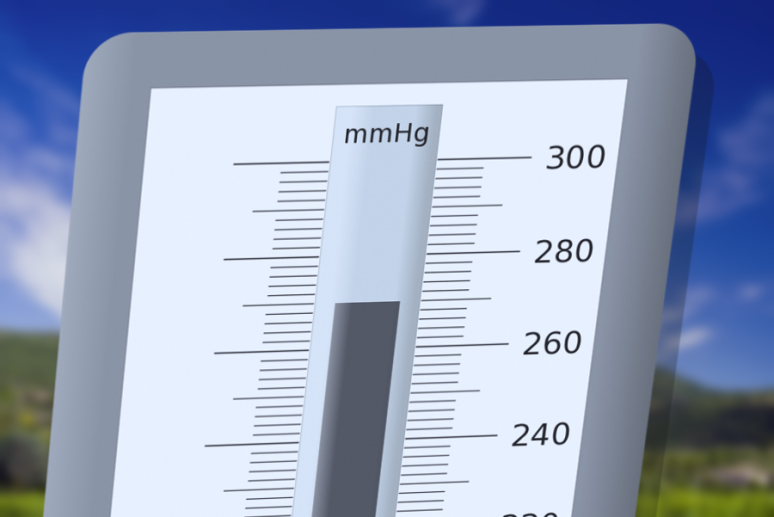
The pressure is value=270 unit=mmHg
